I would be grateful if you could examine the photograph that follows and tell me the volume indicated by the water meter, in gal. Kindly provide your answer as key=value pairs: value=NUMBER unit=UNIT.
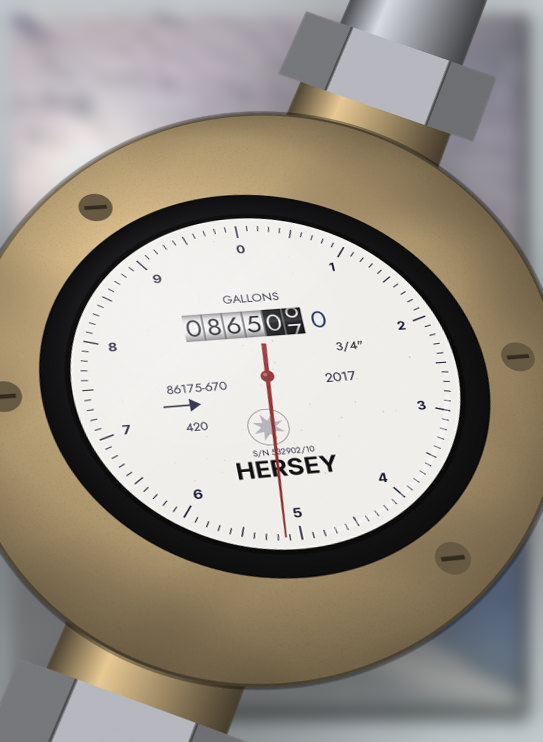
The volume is value=865065.1 unit=gal
